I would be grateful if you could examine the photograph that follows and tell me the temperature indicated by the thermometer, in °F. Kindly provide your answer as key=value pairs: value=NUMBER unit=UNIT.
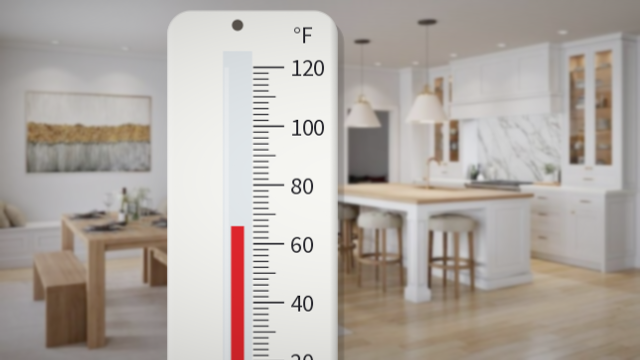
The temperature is value=66 unit=°F
